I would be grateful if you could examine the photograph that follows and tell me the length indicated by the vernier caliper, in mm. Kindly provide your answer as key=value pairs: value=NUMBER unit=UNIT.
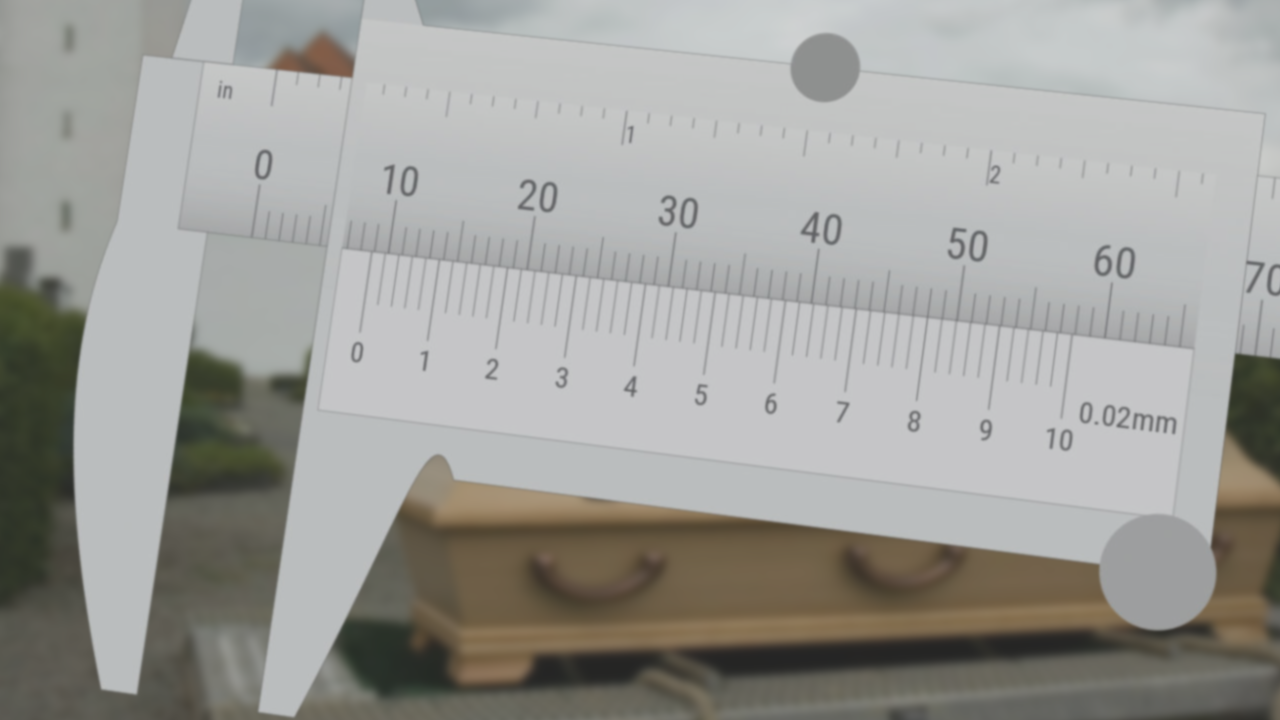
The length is value=8.8 unit=mm
